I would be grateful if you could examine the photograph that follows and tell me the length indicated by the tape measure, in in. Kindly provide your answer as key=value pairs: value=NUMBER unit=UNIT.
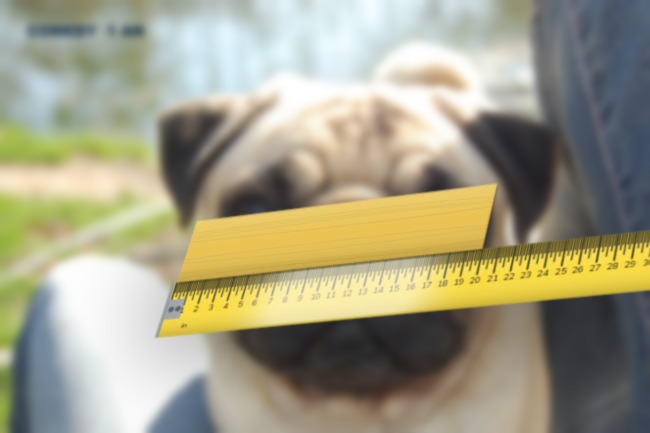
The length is value=20 unit=in
